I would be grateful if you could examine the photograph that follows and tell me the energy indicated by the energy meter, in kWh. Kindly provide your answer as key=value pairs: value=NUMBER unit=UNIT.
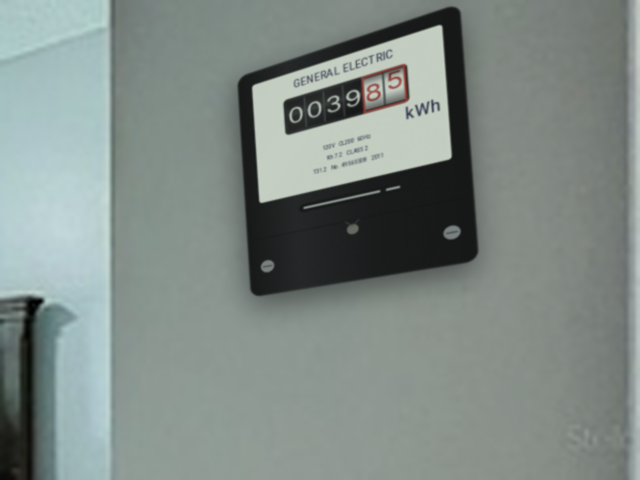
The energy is value=39.85 unit=kWh
